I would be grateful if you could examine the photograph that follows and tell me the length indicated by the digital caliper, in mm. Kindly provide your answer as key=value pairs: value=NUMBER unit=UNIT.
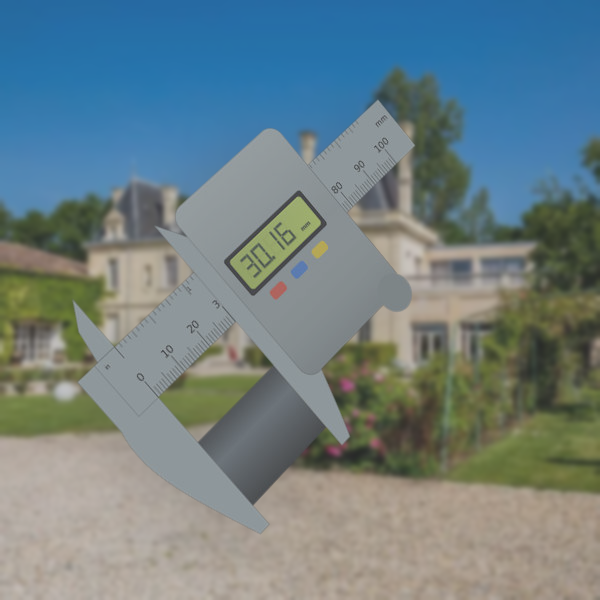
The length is value=30.16 unit=mm
